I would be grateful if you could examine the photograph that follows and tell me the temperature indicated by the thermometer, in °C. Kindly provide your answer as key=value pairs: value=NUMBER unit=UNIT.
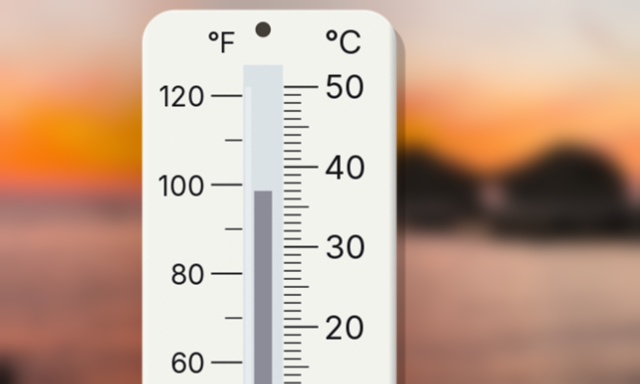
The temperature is value=37 unit=°C
